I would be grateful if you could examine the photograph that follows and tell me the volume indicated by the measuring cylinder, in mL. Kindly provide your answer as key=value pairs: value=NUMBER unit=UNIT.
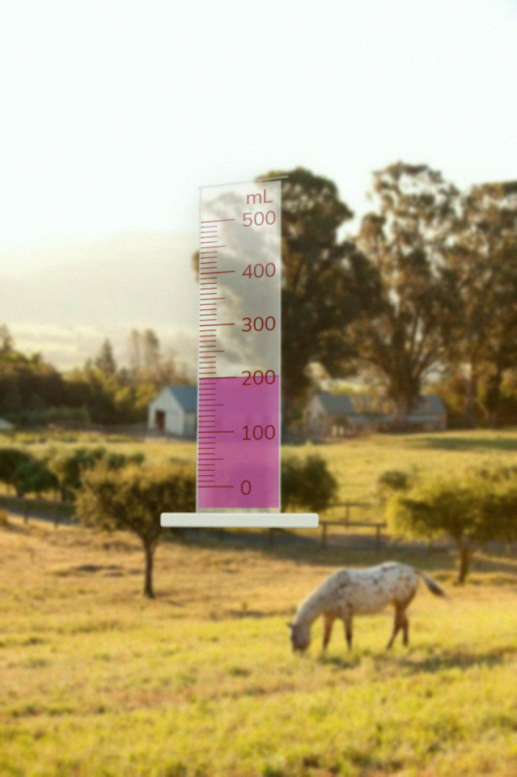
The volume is value=200 unit=mL
